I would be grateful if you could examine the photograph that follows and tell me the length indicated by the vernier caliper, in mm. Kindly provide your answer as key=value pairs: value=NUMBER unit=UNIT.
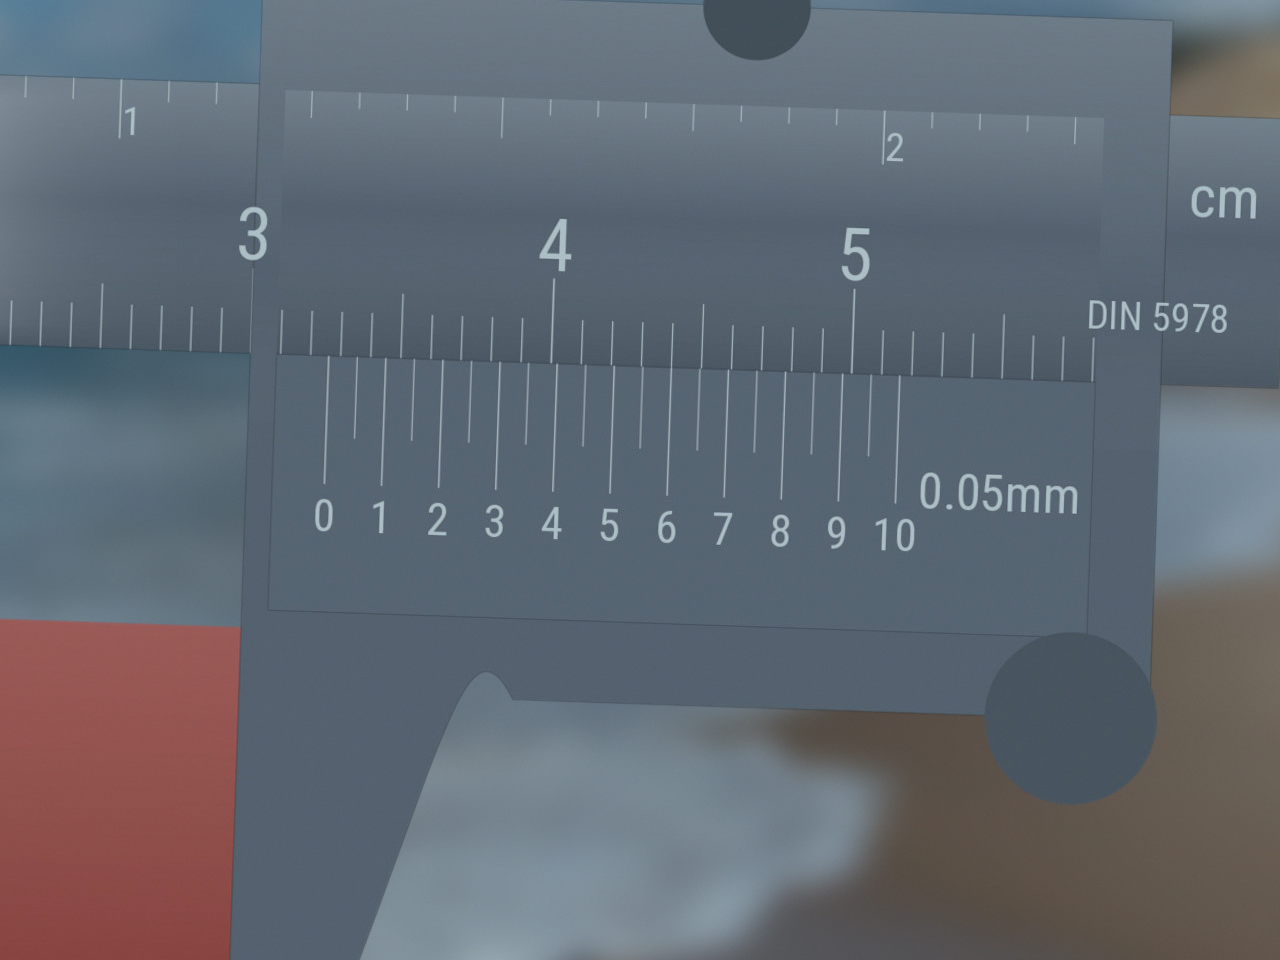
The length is value=32.60 unit=mm
